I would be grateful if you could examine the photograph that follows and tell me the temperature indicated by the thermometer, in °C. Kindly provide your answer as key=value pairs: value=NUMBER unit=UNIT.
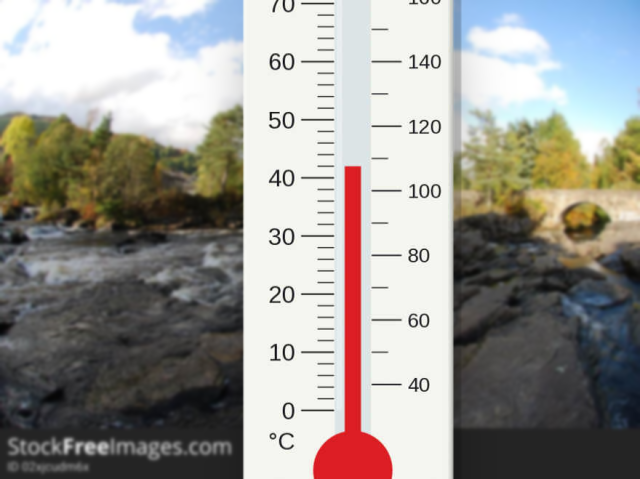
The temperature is value=42 unit=°C
